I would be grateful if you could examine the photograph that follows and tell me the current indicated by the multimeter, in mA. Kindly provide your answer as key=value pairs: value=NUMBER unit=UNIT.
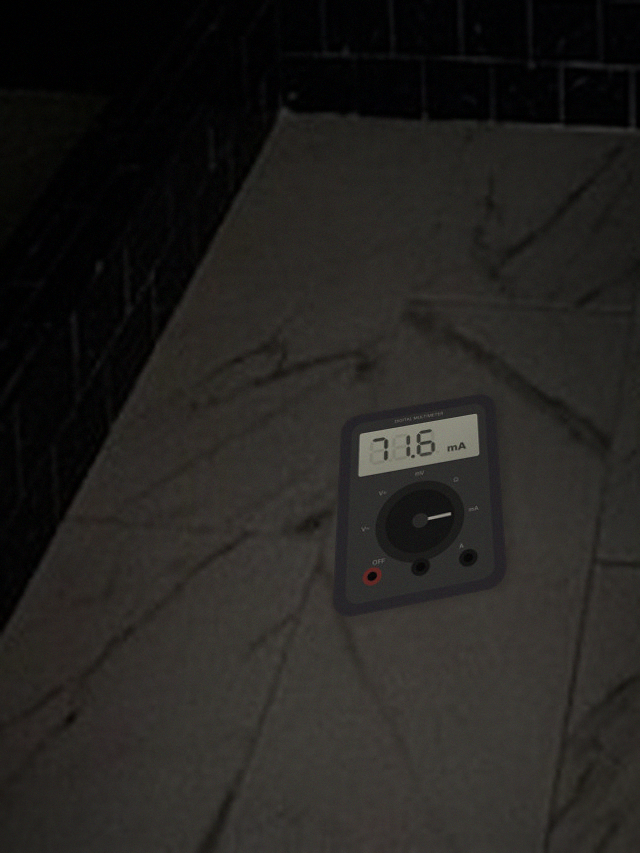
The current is value=71.6 unit=mA
